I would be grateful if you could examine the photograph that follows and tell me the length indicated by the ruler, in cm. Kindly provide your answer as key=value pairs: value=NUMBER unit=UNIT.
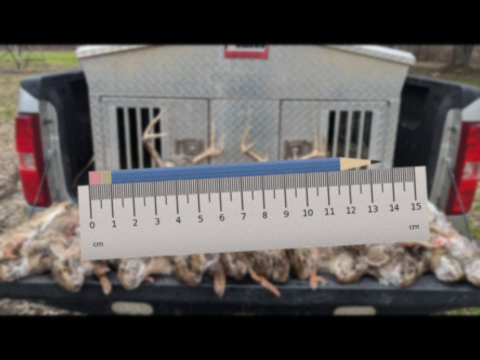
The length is value=13.5 unit=cm
